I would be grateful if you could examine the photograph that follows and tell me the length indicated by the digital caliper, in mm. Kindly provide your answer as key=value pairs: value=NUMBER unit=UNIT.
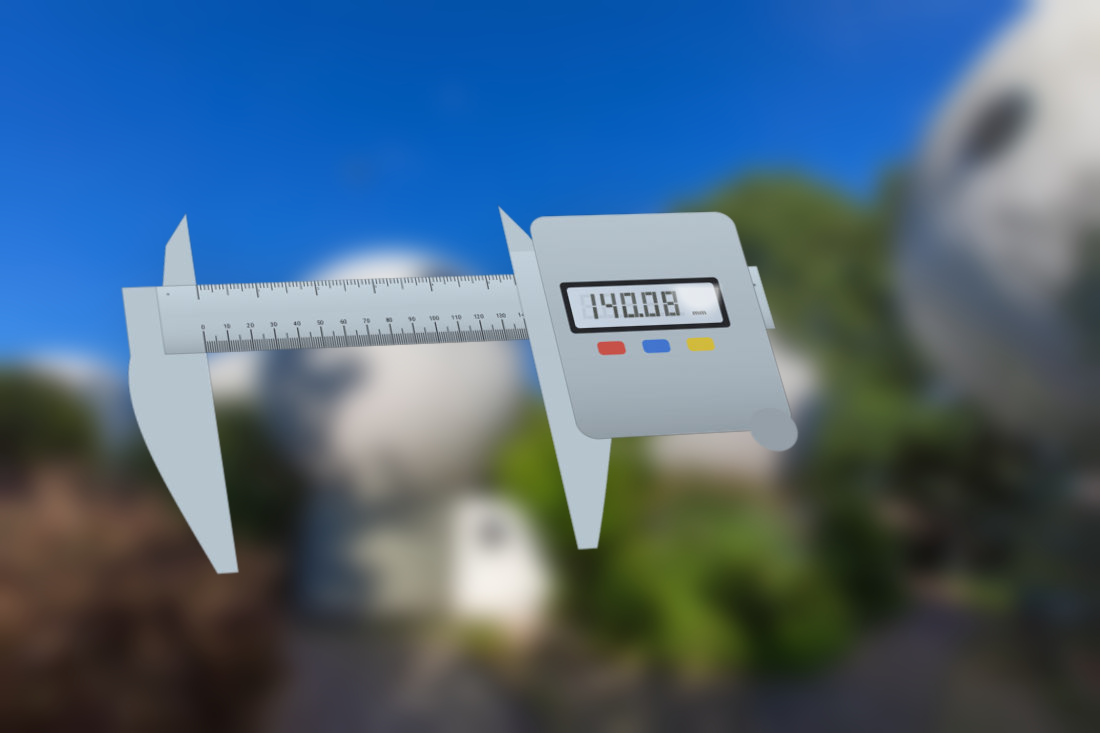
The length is value=140.08 unit=mm
